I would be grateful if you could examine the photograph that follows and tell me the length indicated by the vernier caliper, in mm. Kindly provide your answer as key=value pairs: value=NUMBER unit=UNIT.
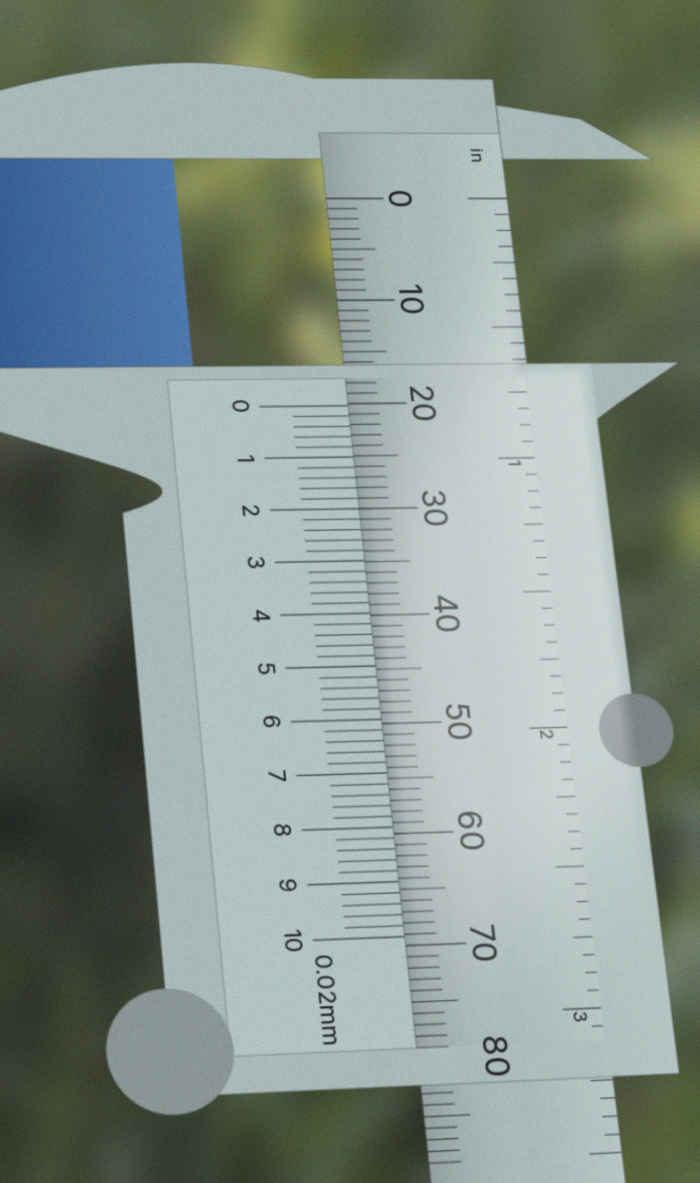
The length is value=20.2 unit=mm
